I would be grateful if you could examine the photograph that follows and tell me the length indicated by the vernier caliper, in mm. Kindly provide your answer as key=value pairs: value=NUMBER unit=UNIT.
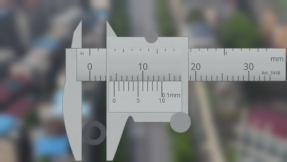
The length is value=4.6 unit=mm
